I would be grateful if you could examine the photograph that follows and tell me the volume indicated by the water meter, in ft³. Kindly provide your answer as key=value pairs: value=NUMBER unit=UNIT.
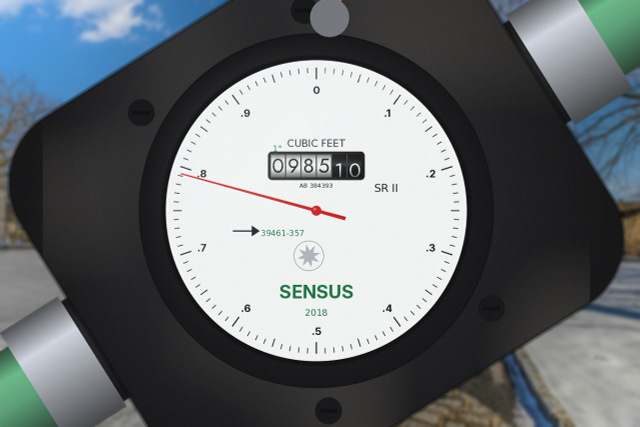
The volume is value=98509.79 unit=ft³
